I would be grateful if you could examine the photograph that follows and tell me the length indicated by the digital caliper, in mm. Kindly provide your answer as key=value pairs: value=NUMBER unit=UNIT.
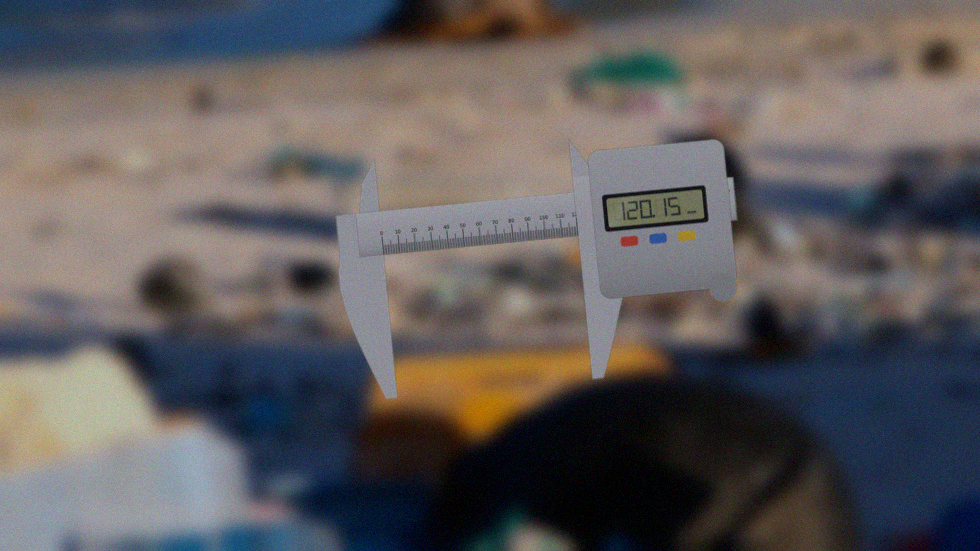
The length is value=120.15 unit=mm
